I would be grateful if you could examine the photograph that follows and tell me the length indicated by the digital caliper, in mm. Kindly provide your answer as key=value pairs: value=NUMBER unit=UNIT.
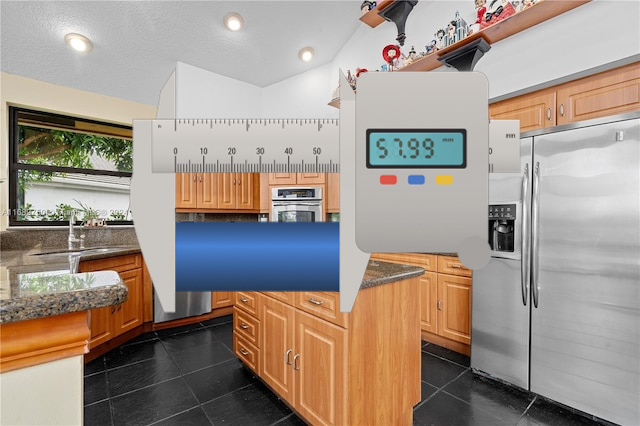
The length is value=57.99 unit=mm
